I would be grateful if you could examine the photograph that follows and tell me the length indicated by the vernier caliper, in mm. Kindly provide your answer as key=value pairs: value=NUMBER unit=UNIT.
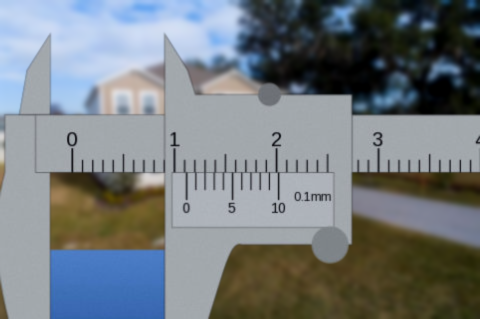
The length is value=11.2 unit=mm
